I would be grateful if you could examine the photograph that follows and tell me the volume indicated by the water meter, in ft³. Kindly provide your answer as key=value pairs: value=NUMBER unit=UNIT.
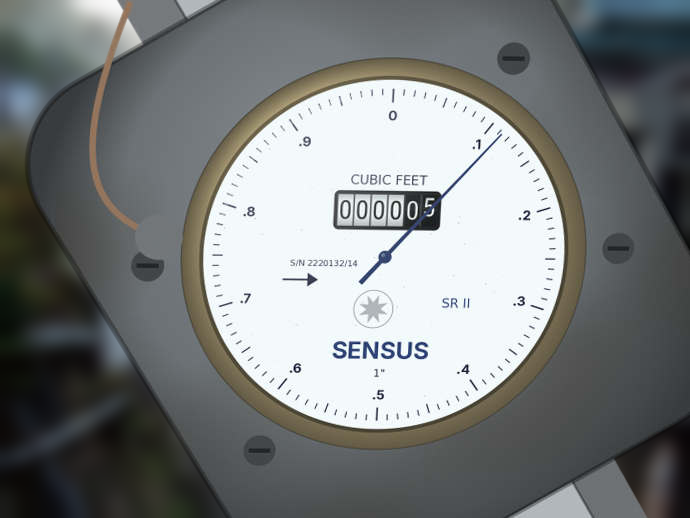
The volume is value=5.11 unit=ft³
